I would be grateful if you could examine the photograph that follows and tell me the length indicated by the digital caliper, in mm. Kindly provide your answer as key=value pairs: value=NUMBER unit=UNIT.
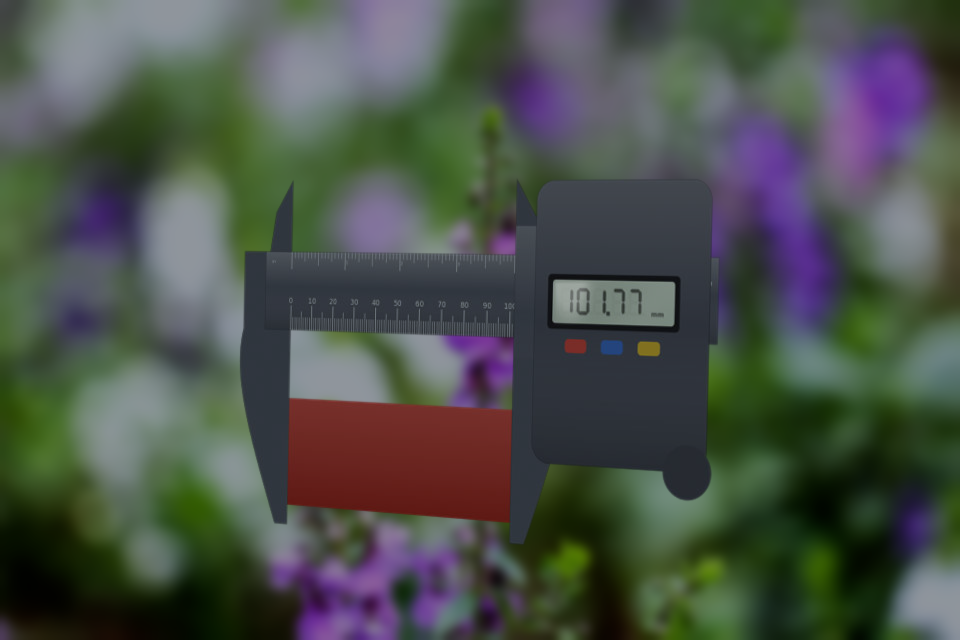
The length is value=101.77 unit=mm
